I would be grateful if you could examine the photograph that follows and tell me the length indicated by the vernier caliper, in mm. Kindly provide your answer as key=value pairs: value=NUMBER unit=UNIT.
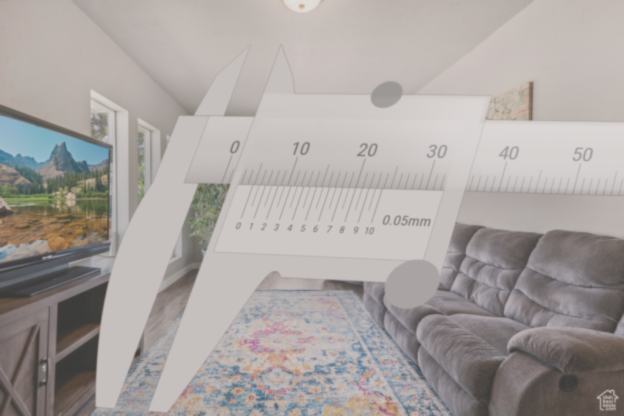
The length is value=4.8 unit=mm
